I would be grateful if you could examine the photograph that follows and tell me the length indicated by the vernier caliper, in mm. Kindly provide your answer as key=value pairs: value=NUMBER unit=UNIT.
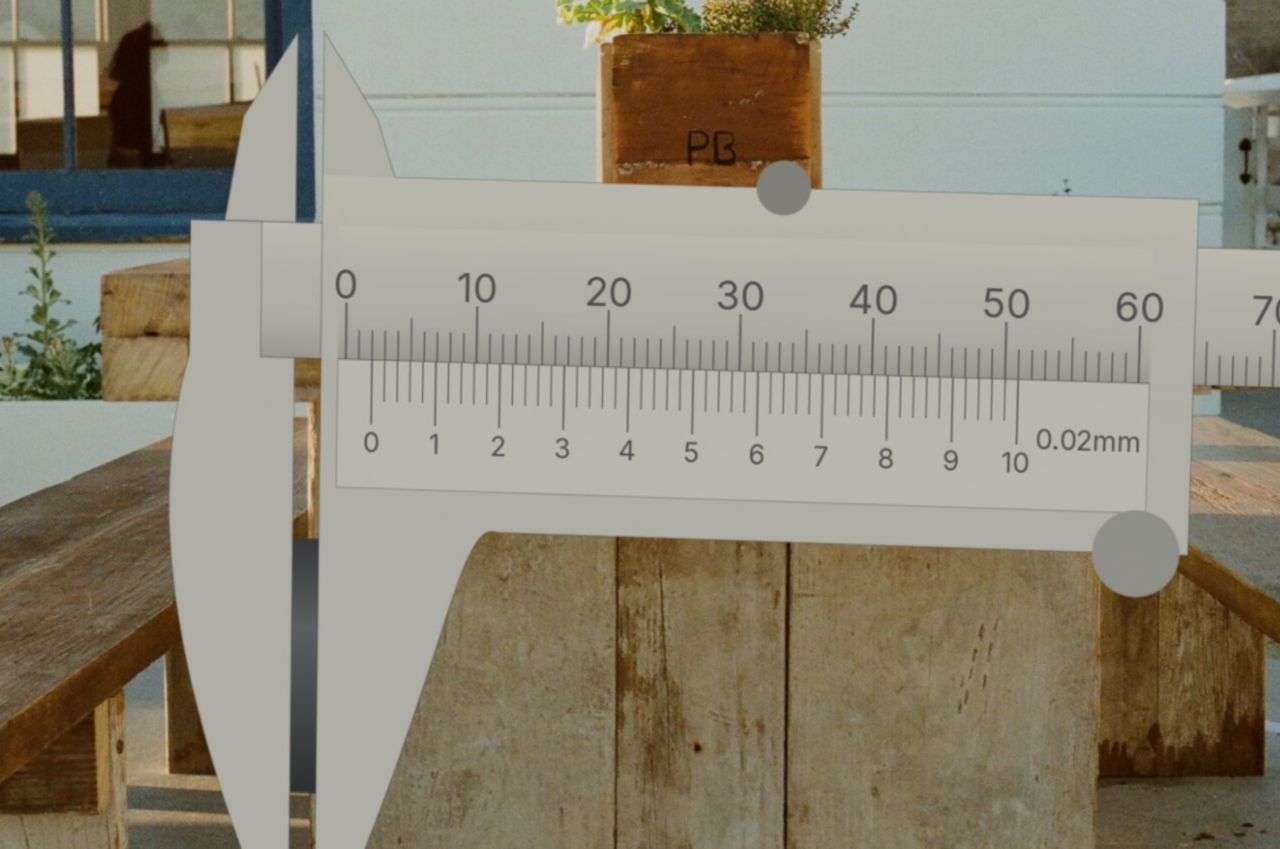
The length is value=2.0 unit=mm
